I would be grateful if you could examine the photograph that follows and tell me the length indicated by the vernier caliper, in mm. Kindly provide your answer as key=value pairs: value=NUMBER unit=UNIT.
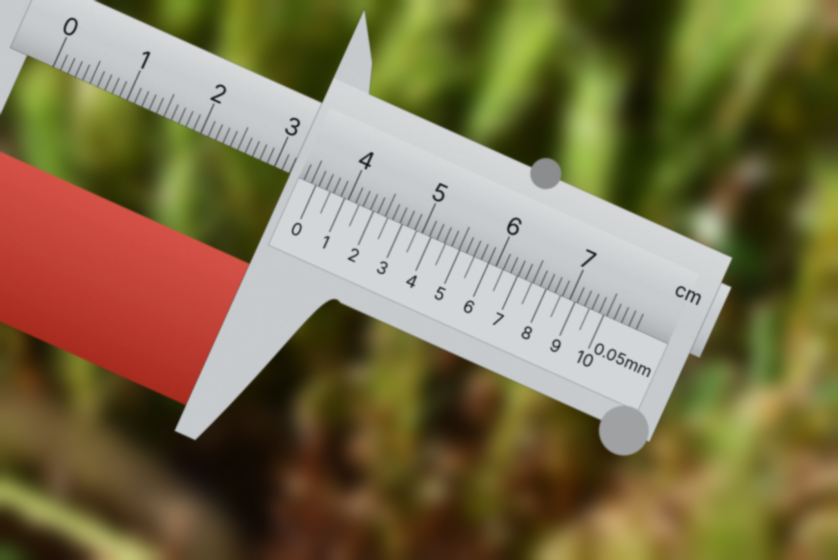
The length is value=35.6 unit=mm
